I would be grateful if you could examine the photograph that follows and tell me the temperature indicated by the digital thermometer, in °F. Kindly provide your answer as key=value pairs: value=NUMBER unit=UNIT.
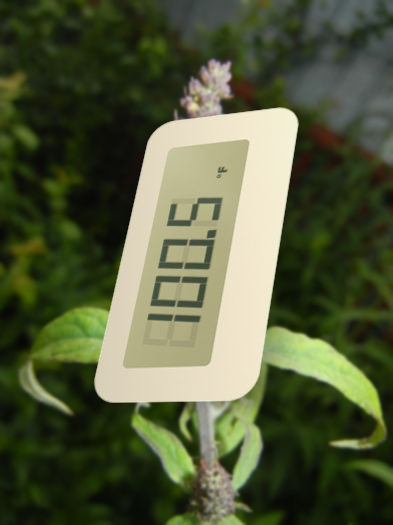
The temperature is value=100.5 unit=°F
